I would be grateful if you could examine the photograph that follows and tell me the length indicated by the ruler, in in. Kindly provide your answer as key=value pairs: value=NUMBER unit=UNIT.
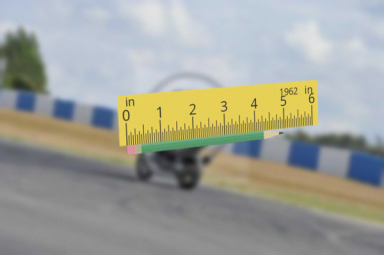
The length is value=5 unit=in
